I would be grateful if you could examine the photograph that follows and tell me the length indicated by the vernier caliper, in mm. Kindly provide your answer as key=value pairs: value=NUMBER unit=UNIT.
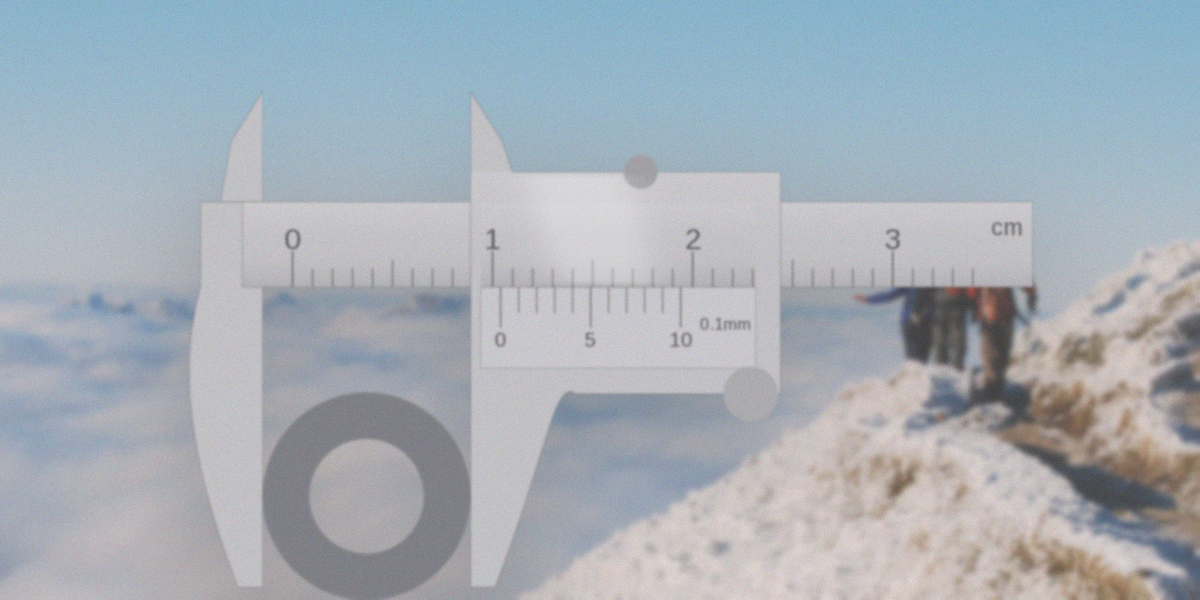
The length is value=10.4 unit=mm
